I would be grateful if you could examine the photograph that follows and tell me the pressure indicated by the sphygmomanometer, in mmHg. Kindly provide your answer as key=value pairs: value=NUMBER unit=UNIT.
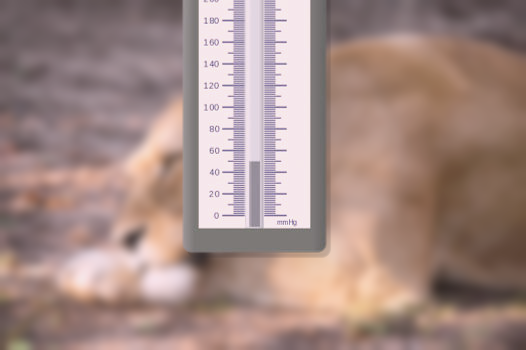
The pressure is value=50 unit=mmHg
